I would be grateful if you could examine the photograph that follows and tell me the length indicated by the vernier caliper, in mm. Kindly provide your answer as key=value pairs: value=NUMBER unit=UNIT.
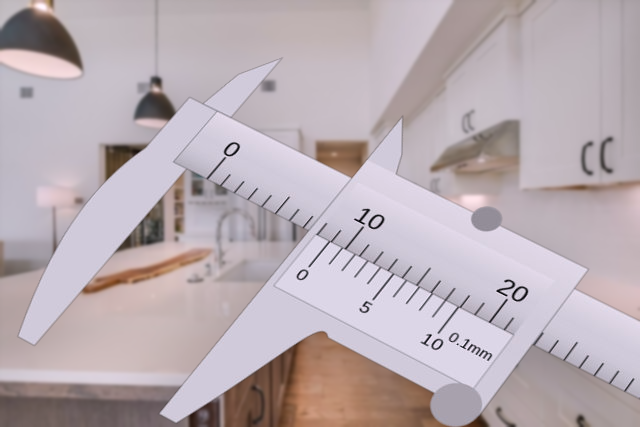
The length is value=8.9 unit=mm
